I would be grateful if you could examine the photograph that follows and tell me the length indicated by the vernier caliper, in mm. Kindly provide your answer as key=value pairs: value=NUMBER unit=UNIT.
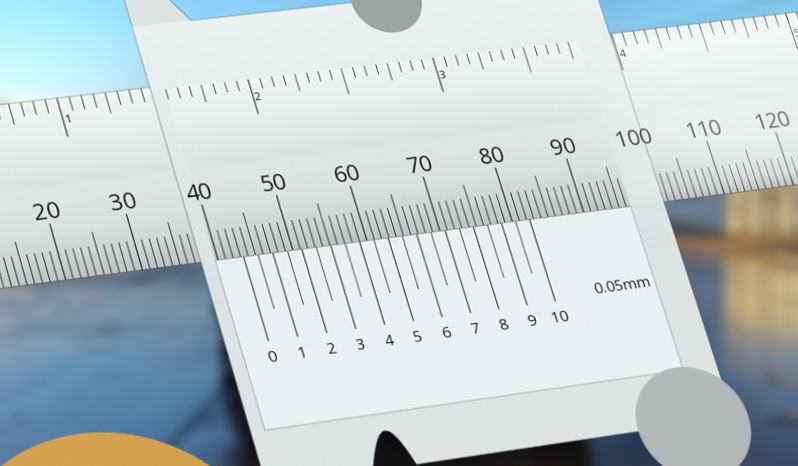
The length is value=43.4 unit=mm
